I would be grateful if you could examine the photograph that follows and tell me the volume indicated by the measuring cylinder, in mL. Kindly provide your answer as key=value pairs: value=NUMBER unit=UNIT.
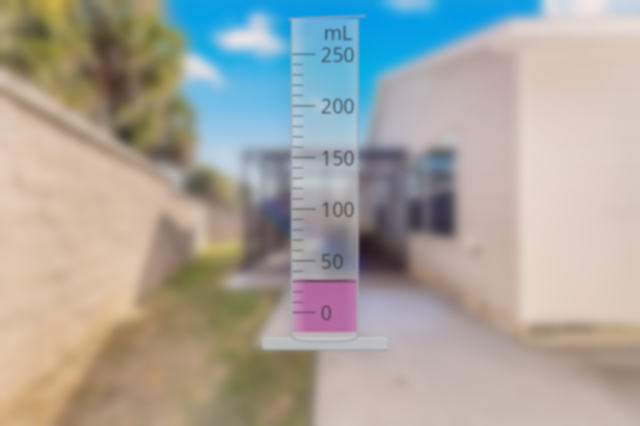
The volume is value=30 unit=mL
